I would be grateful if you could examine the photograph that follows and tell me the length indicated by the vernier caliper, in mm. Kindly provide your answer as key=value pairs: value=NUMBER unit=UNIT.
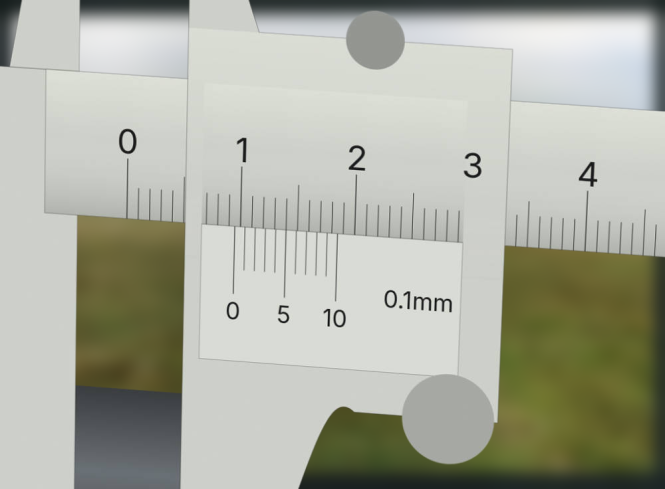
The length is value=9.5 unit=mm
